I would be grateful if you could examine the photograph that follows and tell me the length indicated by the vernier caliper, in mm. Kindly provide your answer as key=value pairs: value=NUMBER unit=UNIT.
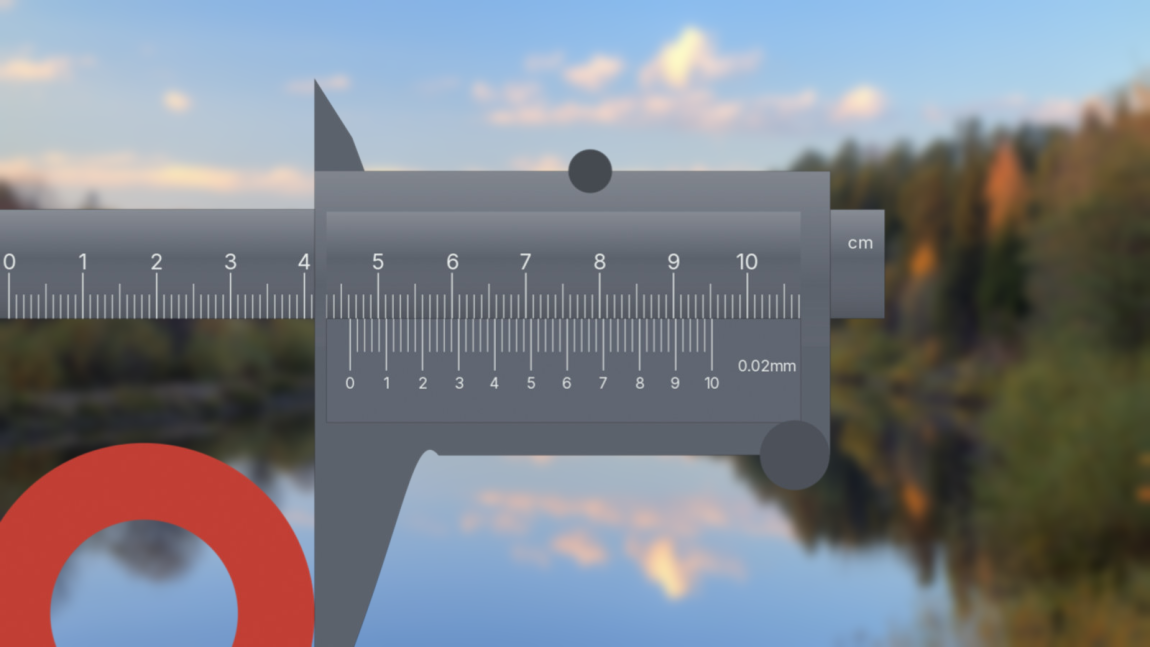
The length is value=46.2 unit=mm
